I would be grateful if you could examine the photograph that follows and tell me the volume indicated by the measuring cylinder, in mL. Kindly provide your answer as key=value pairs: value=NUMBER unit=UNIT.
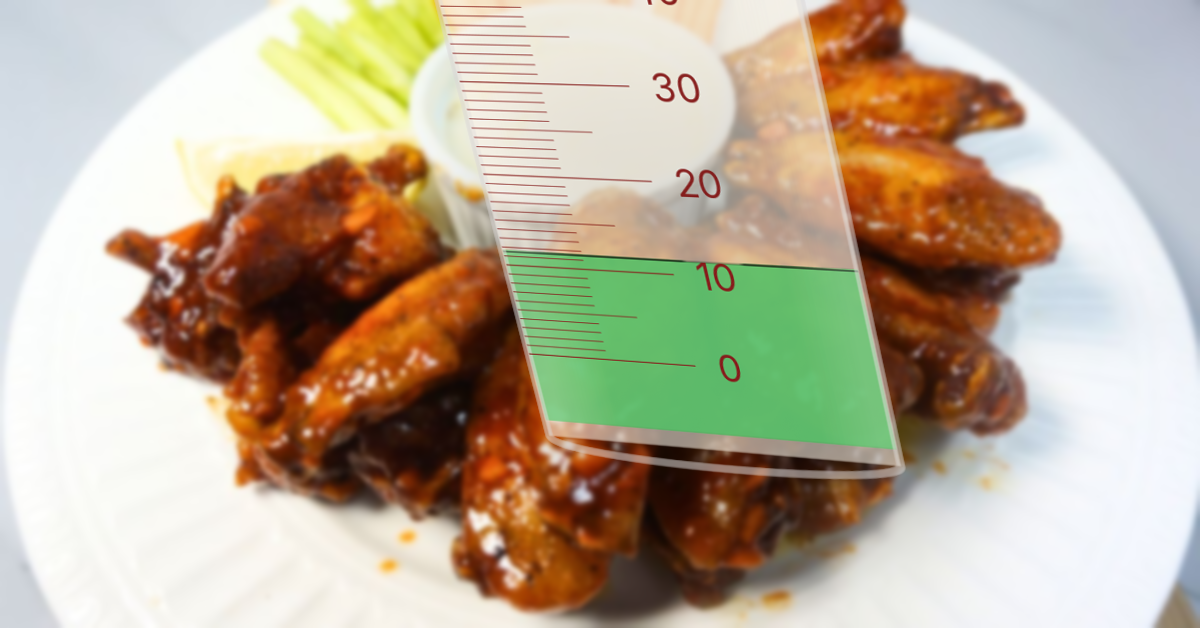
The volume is value=11.5 unit=mL
